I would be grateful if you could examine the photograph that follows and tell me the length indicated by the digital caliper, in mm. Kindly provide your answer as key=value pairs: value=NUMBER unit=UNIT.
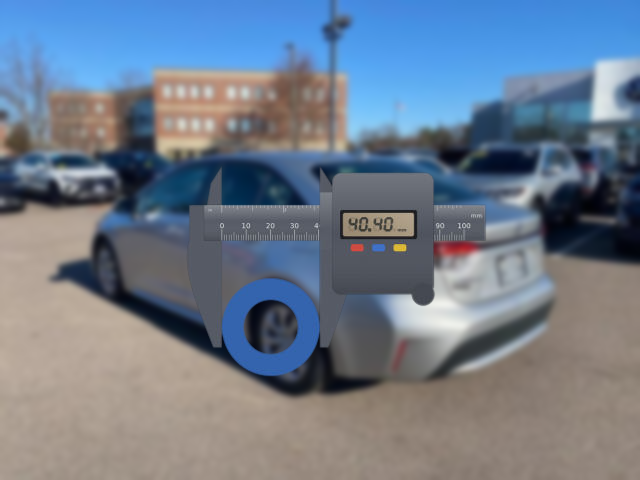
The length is value=40.40 unit=mm
